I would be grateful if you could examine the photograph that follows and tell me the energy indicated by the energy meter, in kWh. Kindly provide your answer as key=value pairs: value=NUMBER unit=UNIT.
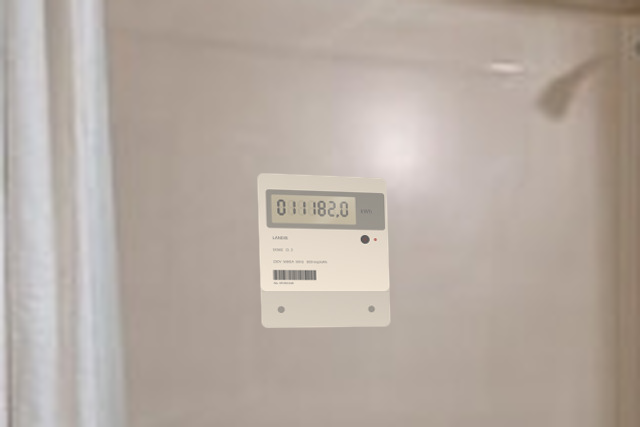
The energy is value=11182.0 unit=kWh
